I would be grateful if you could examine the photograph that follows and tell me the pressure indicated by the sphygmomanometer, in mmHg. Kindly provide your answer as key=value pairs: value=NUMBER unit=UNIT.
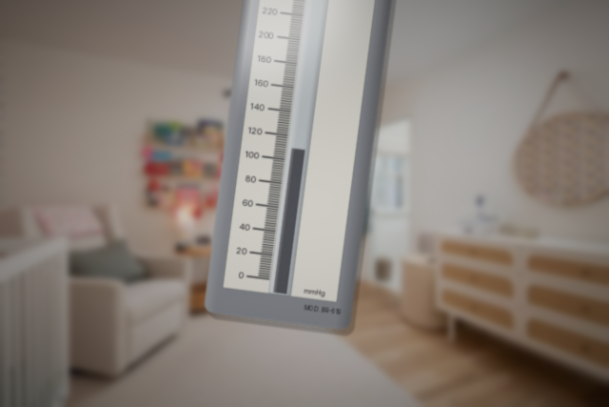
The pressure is value=110 unit=mmHg
